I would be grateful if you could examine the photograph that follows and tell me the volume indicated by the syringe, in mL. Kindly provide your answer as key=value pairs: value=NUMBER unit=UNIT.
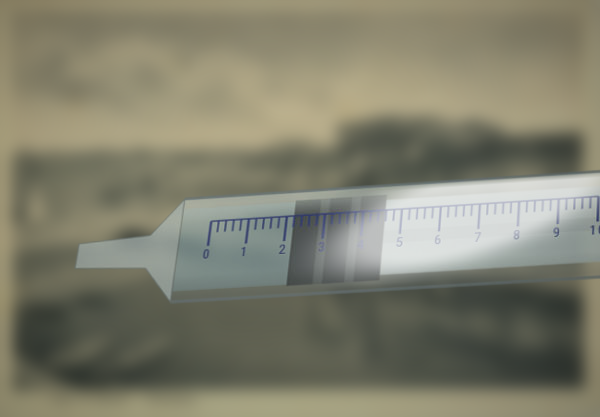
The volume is value=2.2 unit=mL
